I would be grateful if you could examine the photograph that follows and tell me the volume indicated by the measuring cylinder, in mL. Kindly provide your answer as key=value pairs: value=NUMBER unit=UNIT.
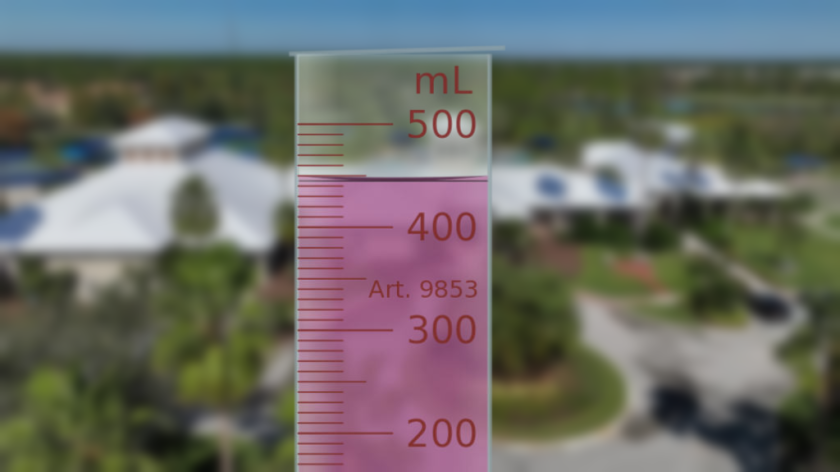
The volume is value=445 unit=mL
